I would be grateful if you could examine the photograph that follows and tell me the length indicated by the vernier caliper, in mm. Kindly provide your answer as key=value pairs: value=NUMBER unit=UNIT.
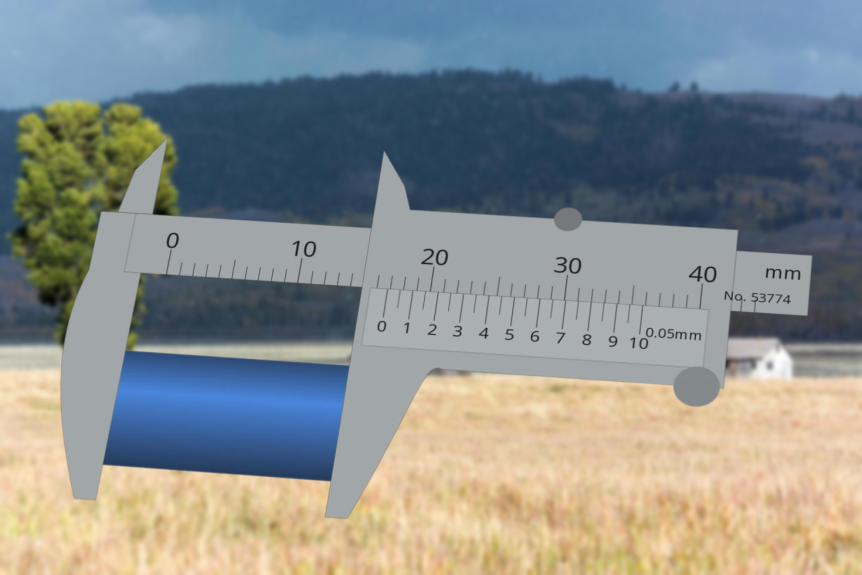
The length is value=16.8 unit=mm
